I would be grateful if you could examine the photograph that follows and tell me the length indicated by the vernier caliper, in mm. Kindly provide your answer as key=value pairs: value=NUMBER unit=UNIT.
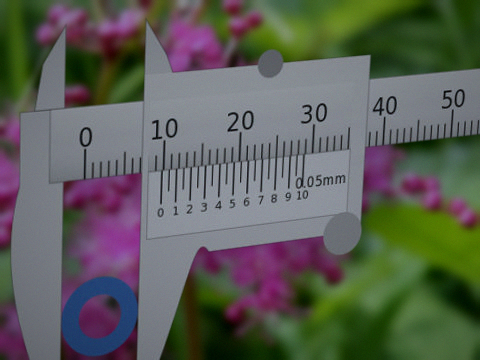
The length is value=9.8 unit=mm
